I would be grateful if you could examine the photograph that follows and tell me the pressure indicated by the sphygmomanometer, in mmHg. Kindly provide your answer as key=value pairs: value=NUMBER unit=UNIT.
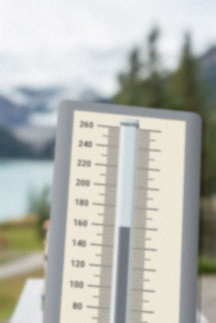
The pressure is value=160 unit=mmHg
